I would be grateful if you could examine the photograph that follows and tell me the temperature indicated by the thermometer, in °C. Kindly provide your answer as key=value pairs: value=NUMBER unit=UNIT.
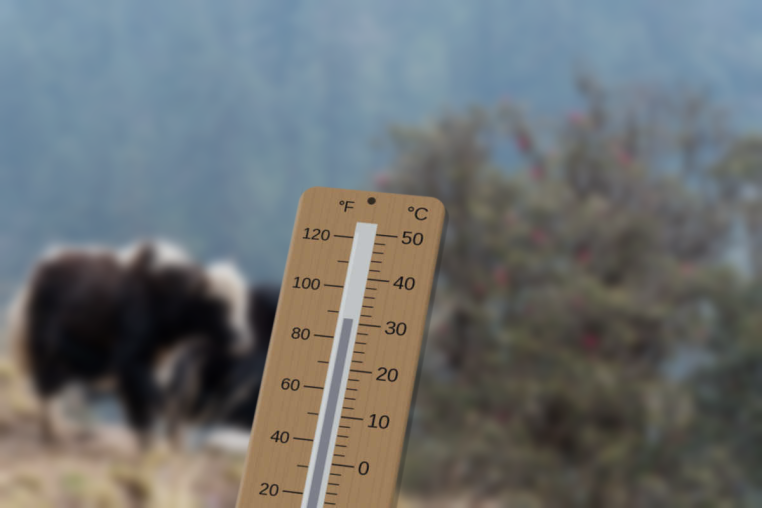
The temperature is value=31 unit=°C
